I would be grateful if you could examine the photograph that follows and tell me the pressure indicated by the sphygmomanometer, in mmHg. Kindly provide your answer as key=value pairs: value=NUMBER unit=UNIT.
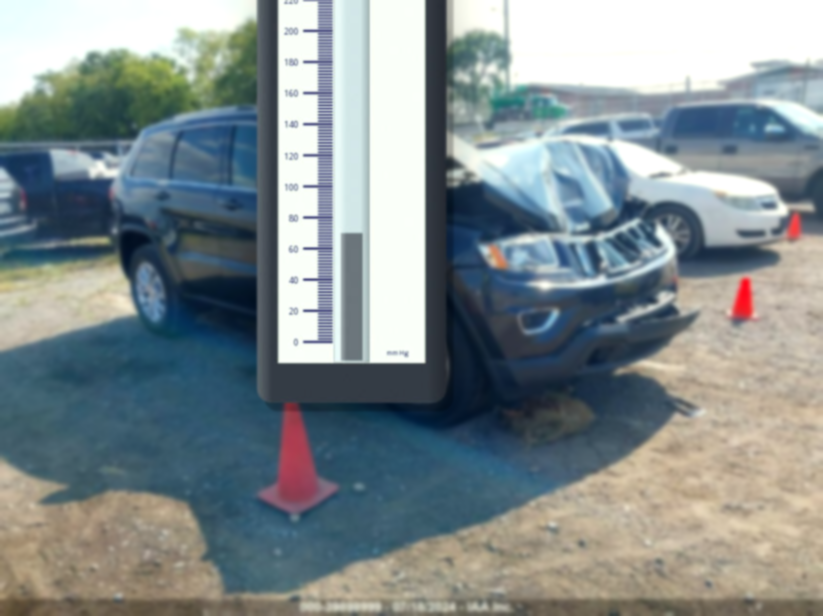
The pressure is value=70 unit=mmHg
